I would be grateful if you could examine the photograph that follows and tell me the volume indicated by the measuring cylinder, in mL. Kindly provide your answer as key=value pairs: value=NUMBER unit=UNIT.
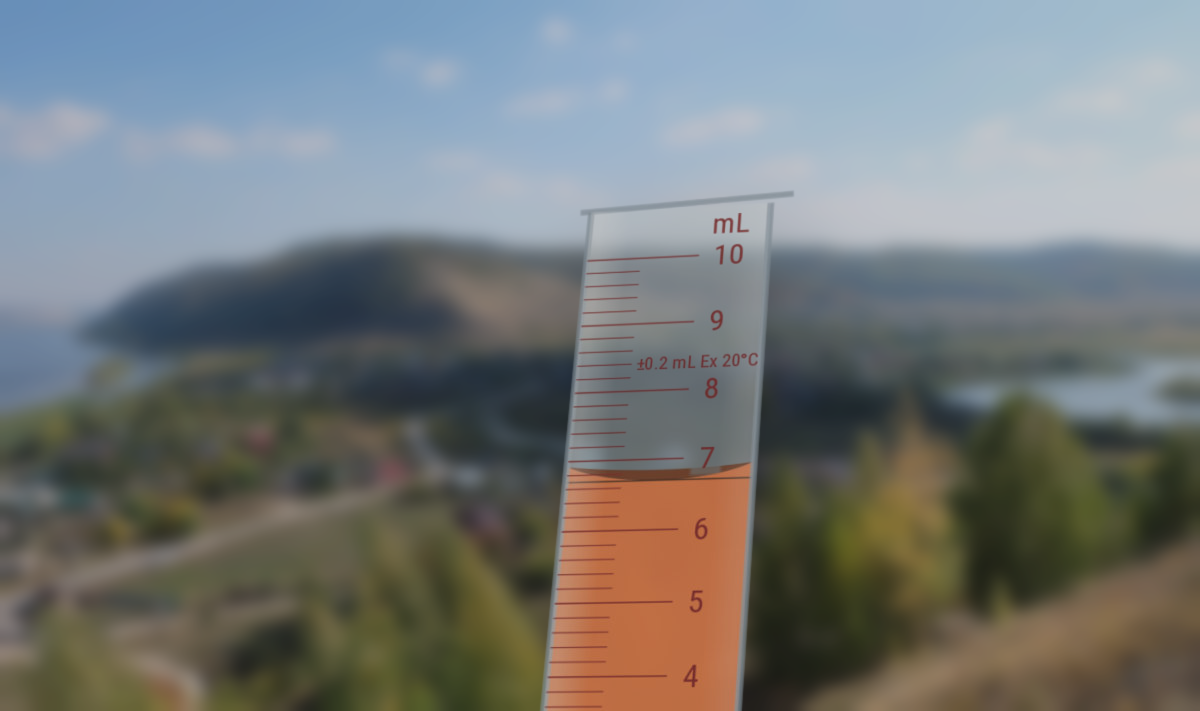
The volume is value=6.7 unit=mL
